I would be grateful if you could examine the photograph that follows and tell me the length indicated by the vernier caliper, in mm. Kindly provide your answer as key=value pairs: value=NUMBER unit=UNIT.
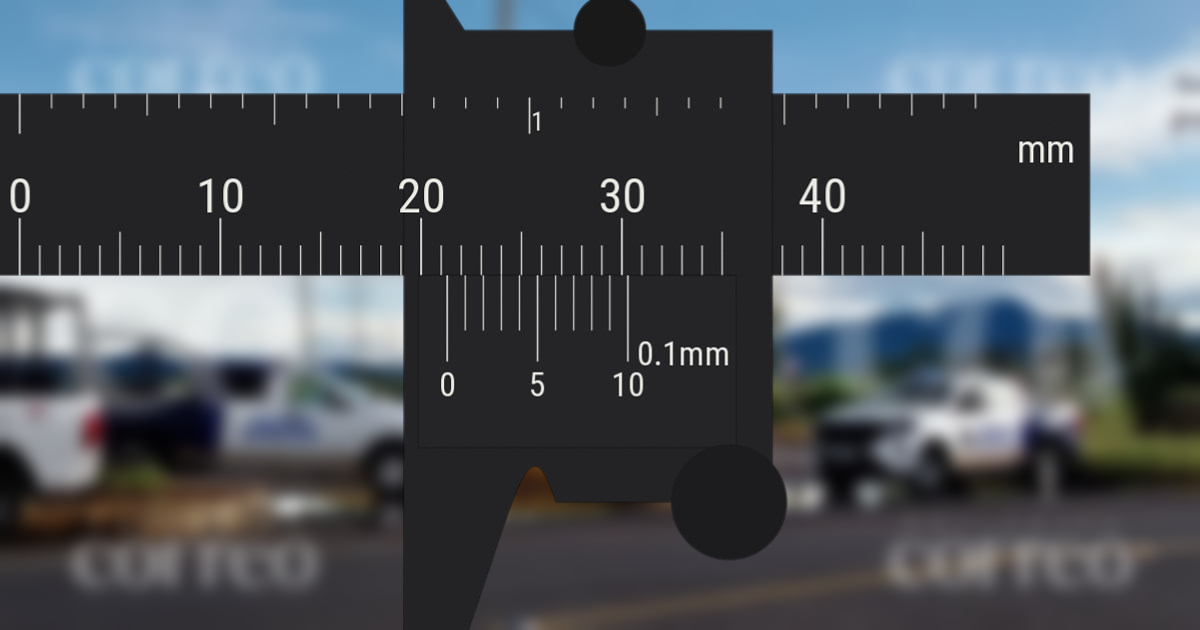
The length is value=21.3 unit=mm
